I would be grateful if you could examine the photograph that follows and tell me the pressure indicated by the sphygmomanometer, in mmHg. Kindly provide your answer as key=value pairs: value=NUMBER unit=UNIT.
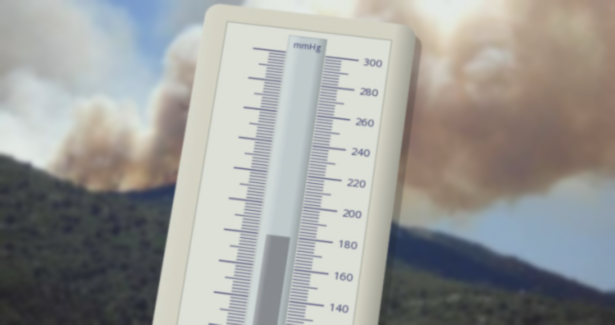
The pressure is value=180 unit=mmHg
